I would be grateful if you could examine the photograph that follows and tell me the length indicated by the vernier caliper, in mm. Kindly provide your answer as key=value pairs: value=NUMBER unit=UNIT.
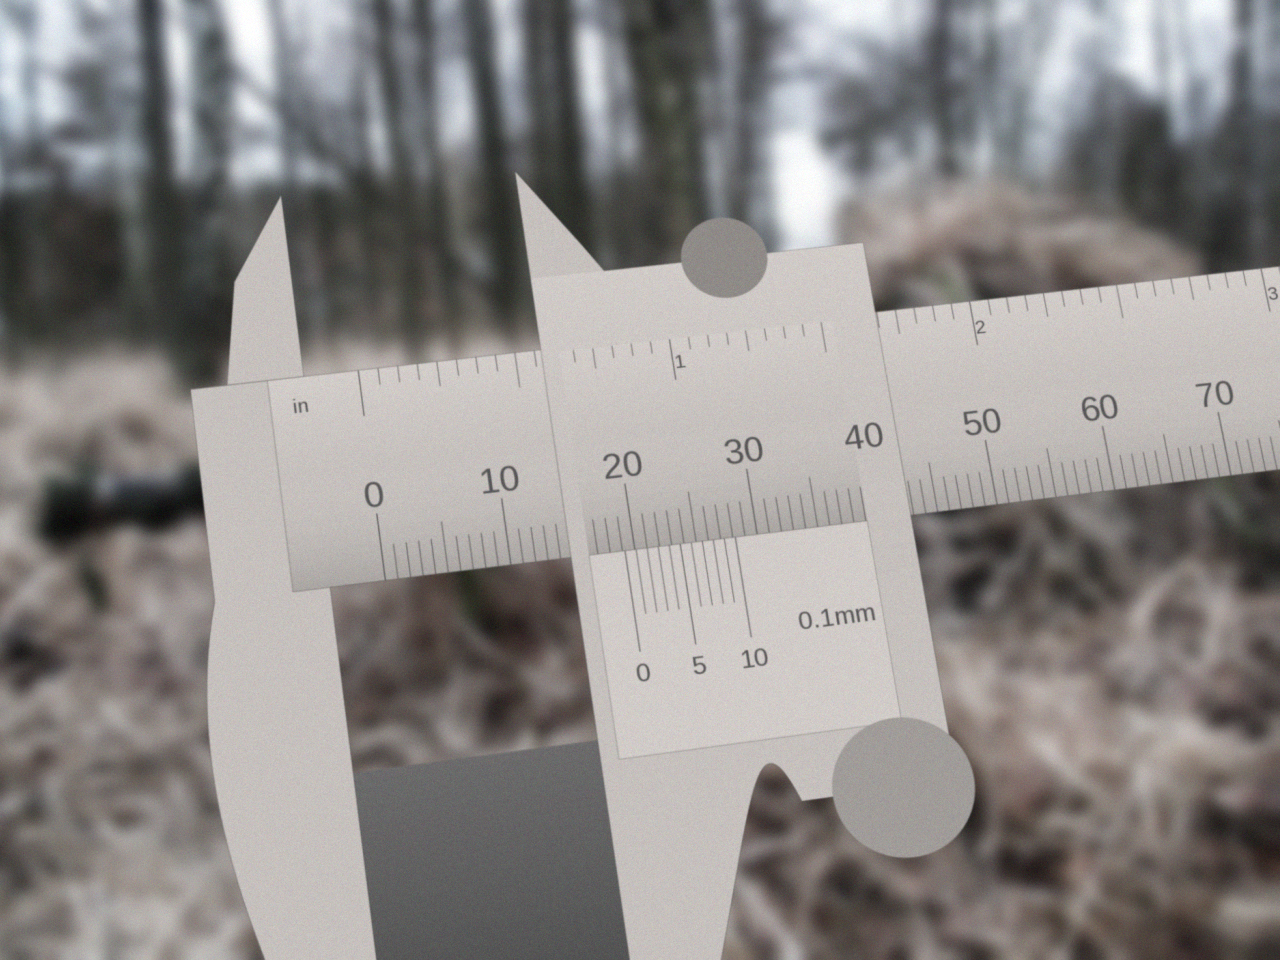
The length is value=19.2 unit=mm
